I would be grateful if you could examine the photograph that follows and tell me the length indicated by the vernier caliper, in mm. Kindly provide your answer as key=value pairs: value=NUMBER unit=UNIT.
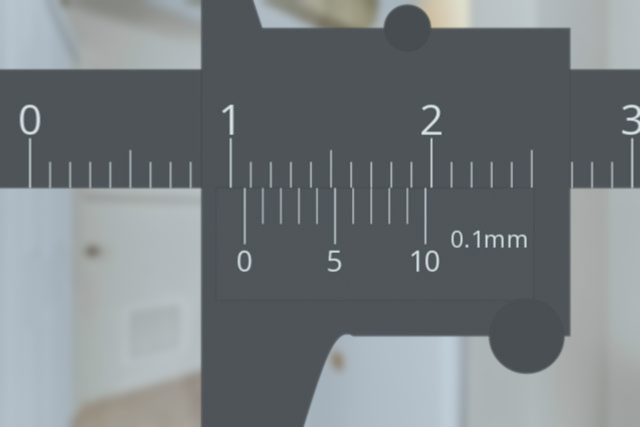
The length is value=10.7 unit=mm
